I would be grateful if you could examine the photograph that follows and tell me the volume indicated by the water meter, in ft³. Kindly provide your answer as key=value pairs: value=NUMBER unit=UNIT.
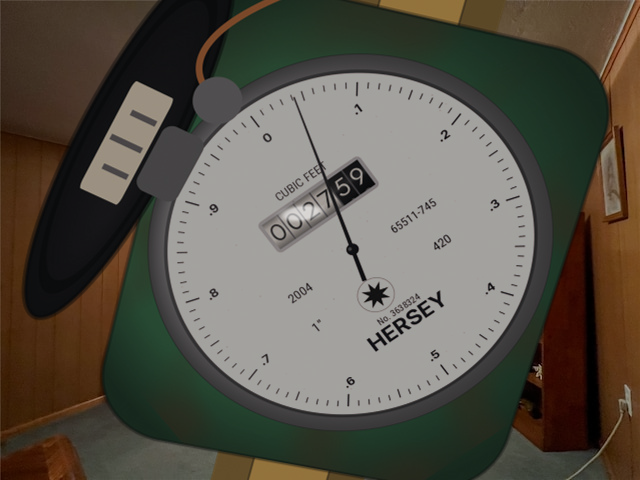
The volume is value=2759.04 unit=ft³
